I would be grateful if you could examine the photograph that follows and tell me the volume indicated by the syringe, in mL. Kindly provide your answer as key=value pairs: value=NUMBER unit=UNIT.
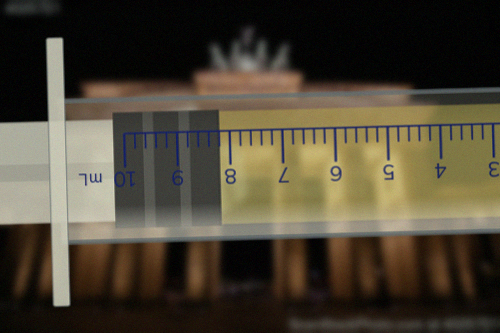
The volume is value=8.2 unit=mL
